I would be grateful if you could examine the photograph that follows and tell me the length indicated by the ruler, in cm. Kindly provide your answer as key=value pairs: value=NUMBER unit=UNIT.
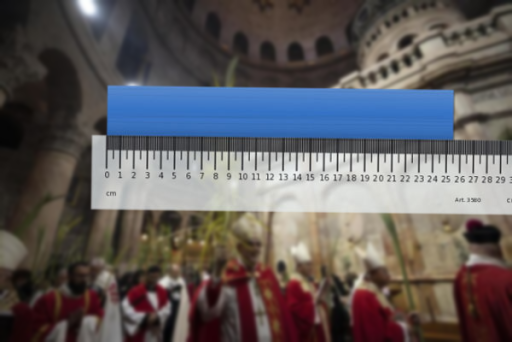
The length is value=25.5 unit=cm
